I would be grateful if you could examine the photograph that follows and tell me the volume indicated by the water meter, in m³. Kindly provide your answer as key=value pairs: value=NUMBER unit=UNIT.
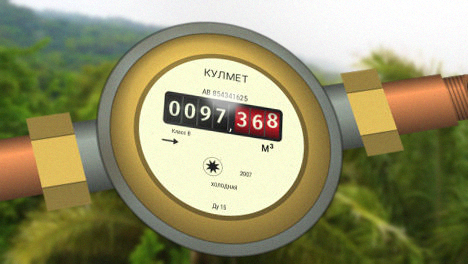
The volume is value=97.368 unit=m³
